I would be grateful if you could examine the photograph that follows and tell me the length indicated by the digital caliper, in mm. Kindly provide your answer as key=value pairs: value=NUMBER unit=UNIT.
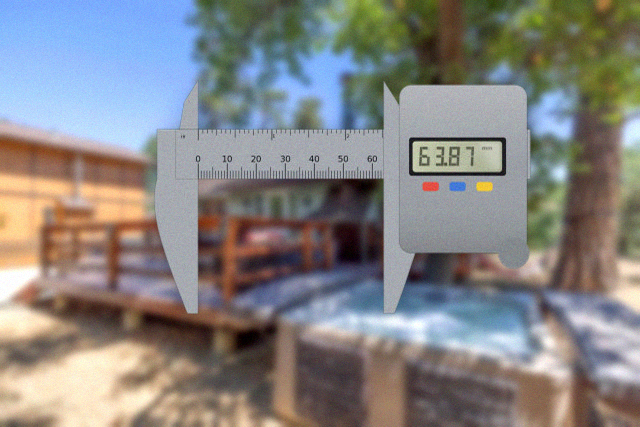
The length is value=63.87 unit=mm
